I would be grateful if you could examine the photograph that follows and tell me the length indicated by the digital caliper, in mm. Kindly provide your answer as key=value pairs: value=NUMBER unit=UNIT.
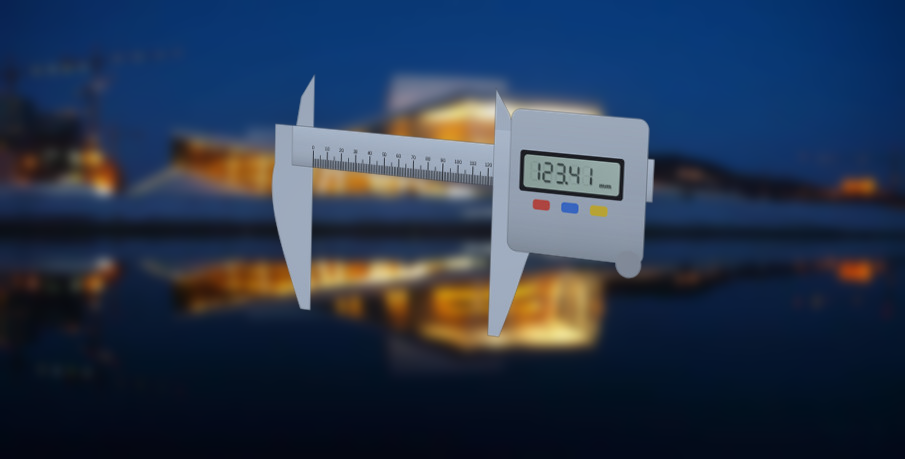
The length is value=123.41 unit=mm
